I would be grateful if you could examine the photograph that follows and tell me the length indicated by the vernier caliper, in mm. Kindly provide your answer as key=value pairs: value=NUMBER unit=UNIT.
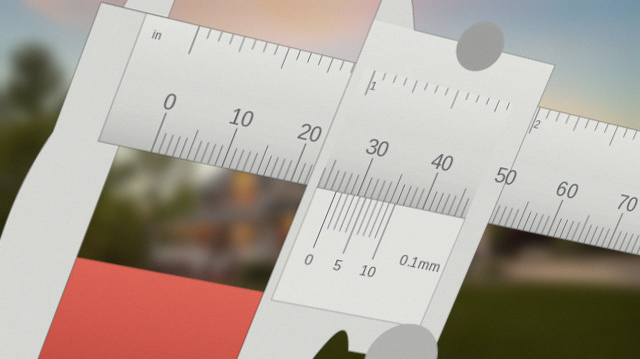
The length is value=26.8 unit=mm
